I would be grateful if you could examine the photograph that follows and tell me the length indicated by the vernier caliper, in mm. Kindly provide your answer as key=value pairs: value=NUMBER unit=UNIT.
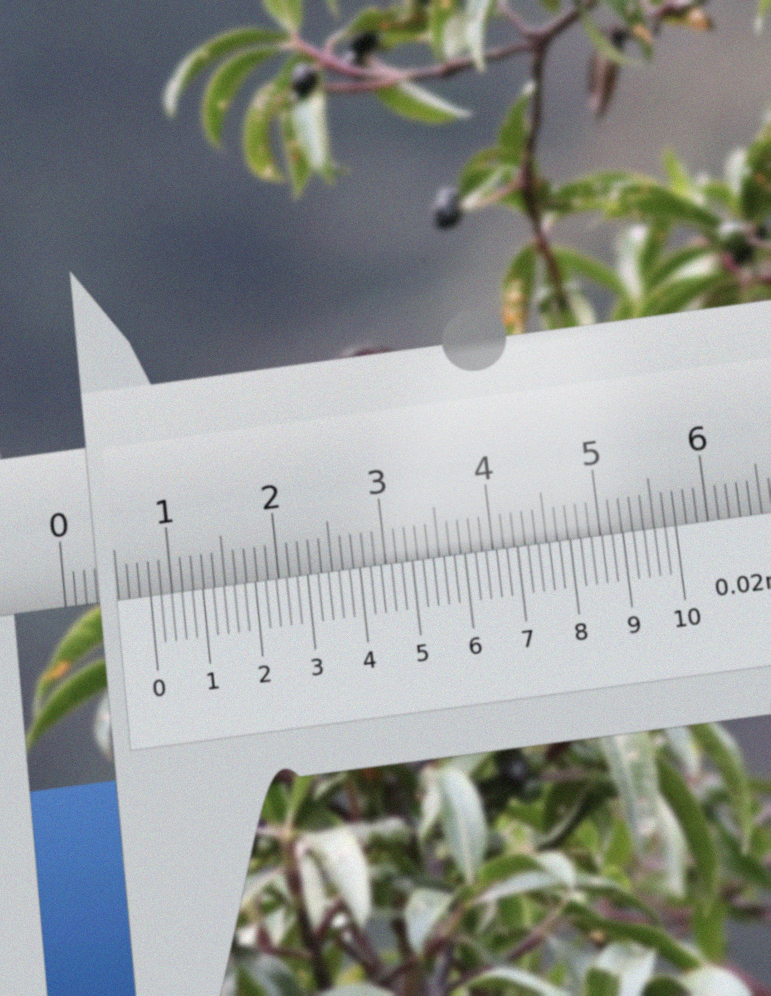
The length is value=8.0 unit=mm
